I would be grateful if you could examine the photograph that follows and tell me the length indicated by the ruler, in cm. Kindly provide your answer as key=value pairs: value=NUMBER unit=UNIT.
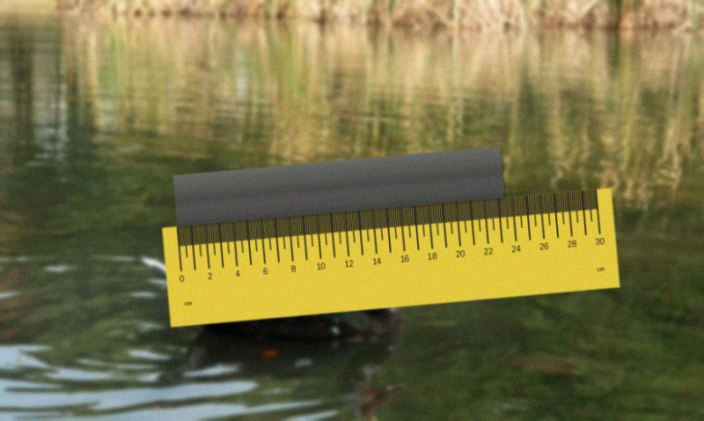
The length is value=23.5 unit=cm
